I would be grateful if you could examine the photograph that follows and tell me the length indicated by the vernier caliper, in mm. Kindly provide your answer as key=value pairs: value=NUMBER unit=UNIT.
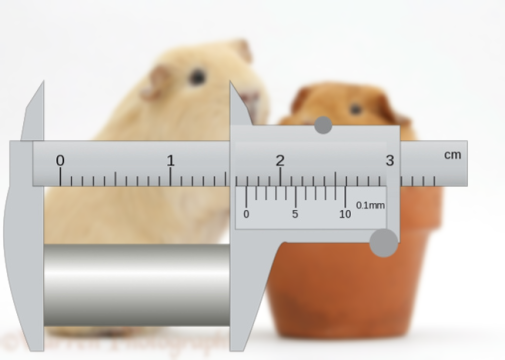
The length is value=16.9 unit=mm
